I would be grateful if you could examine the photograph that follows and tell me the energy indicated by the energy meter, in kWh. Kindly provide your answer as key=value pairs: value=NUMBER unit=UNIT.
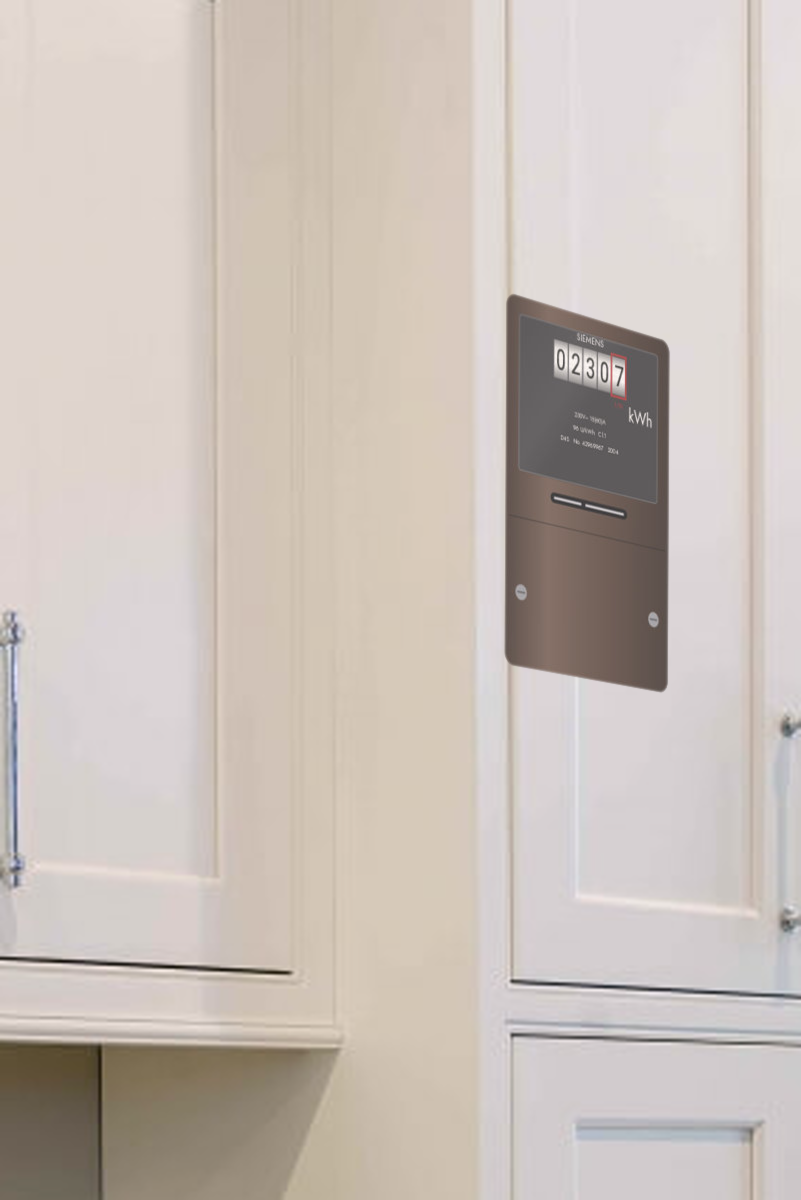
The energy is value=230.7 unit=kWh
